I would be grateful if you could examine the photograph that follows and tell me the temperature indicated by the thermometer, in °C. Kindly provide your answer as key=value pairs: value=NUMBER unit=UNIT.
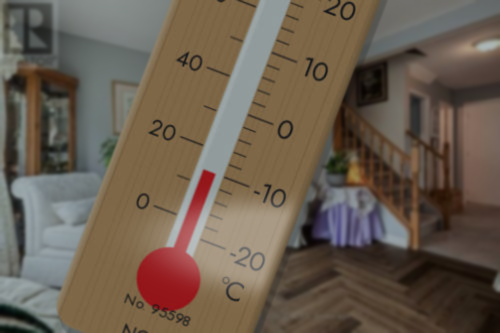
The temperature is value=-10 unit=°C
